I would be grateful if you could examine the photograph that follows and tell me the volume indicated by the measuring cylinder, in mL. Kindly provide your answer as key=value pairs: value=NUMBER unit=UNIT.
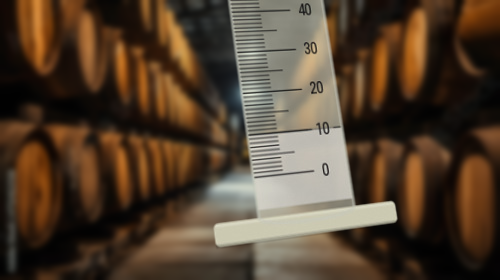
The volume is value=10 unit=mL
